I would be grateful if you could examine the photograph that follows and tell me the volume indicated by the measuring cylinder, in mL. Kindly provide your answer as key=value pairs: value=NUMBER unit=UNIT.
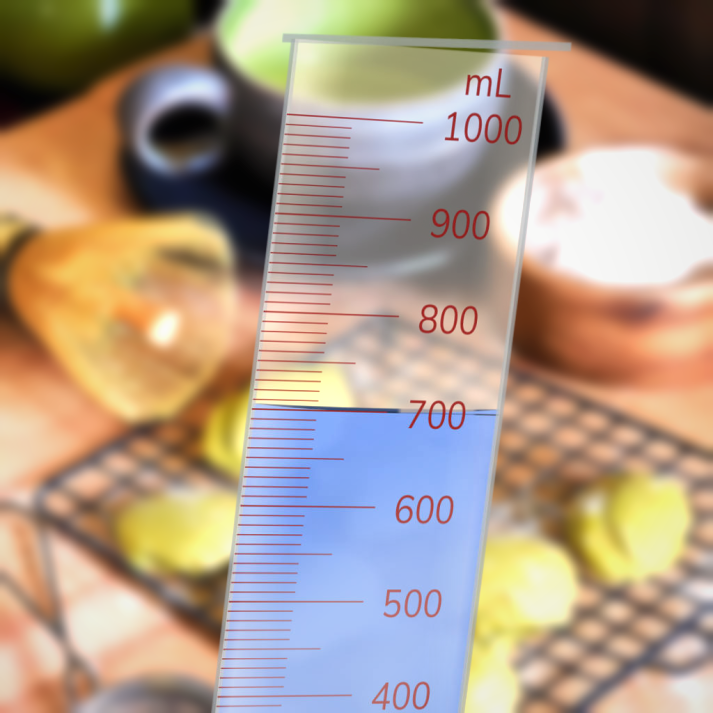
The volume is value=700 unit=mL
